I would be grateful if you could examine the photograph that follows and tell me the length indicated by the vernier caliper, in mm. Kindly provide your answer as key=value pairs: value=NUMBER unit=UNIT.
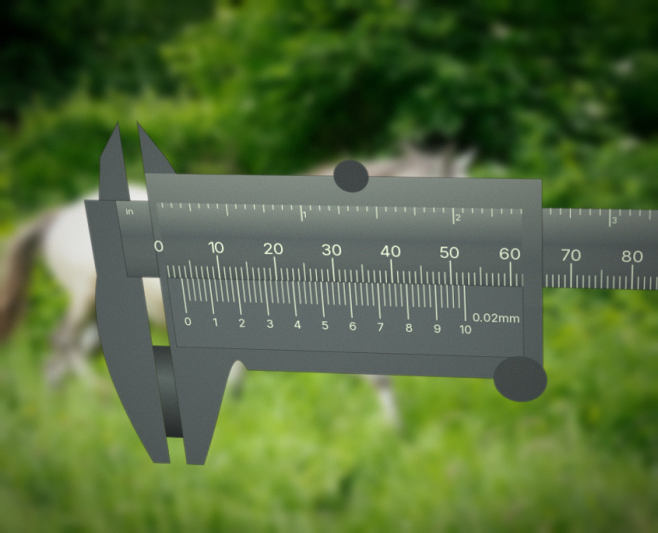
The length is value=3.2 unit=mm
